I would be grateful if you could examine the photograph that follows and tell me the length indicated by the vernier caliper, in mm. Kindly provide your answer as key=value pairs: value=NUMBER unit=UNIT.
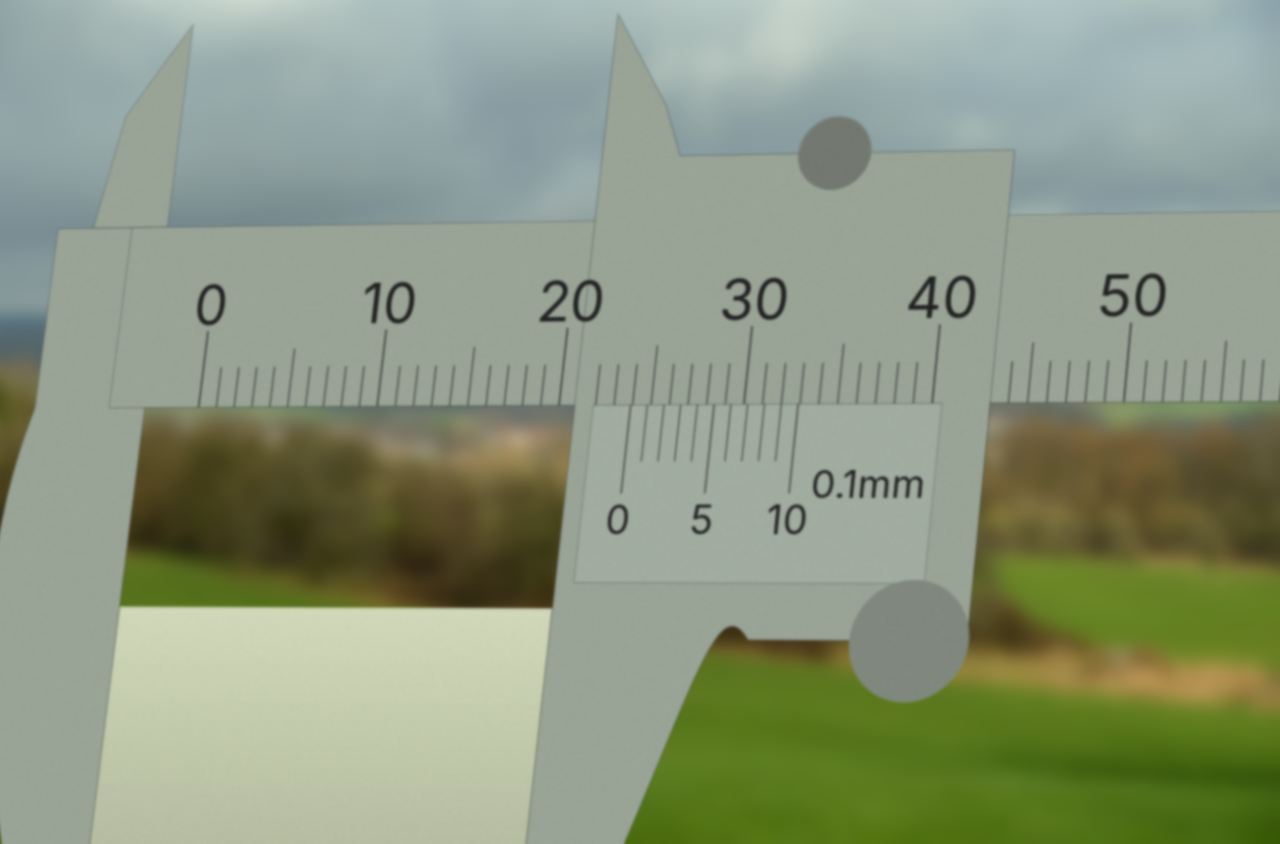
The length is value=23.9 unit=mm
